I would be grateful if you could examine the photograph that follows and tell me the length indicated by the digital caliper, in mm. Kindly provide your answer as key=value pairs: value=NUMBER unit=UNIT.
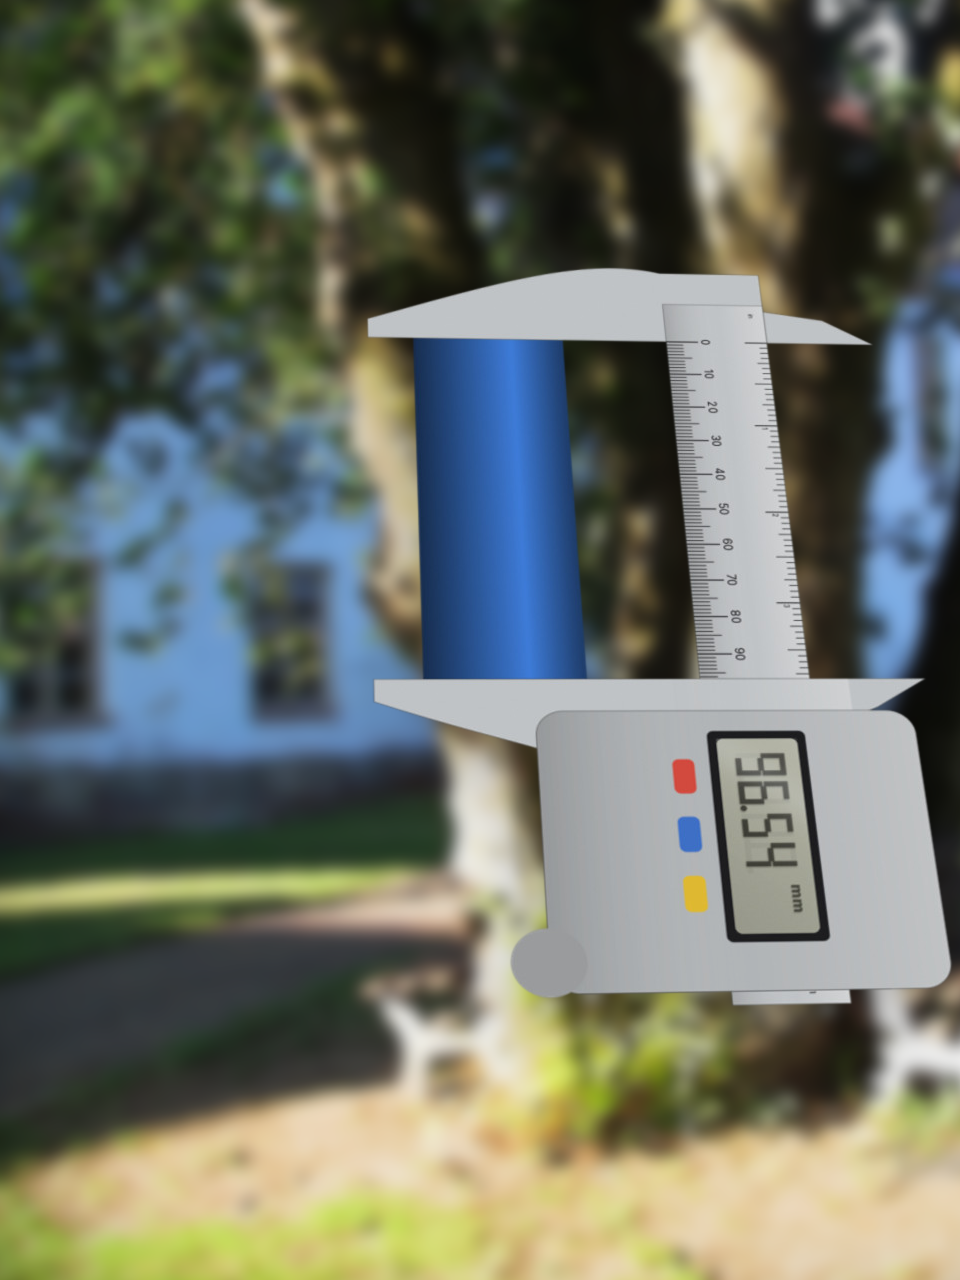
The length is value=96.54 unit=mm
